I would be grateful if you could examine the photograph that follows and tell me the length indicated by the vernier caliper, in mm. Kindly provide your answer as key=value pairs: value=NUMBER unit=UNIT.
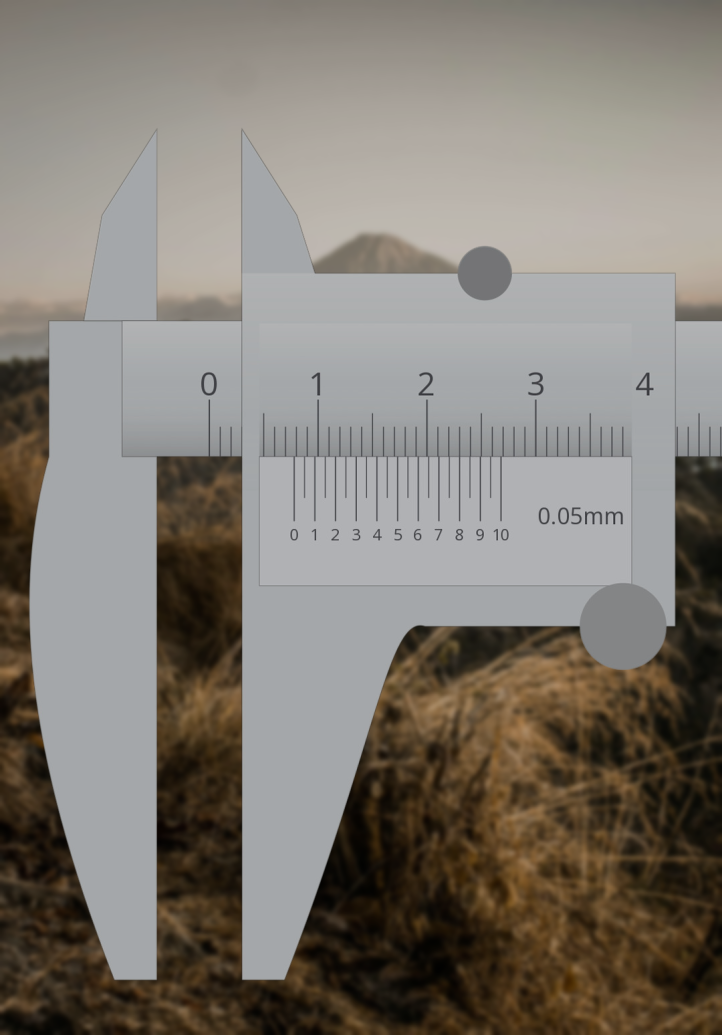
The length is value=7.8 unit=mm
